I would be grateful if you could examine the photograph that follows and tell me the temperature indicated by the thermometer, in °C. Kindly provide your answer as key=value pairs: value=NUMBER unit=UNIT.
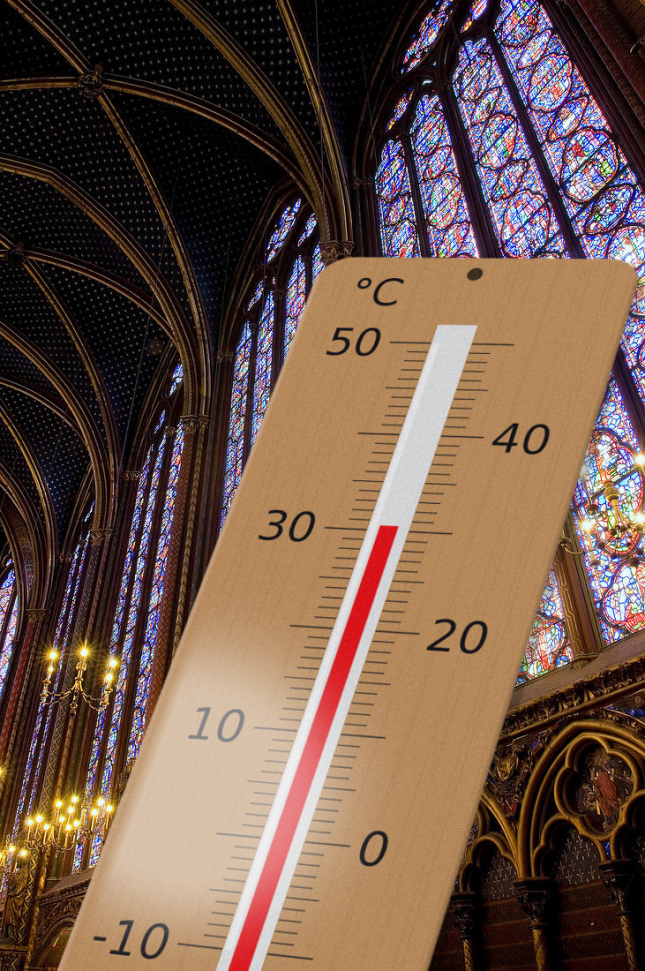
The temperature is value=30.5 unit=°C
